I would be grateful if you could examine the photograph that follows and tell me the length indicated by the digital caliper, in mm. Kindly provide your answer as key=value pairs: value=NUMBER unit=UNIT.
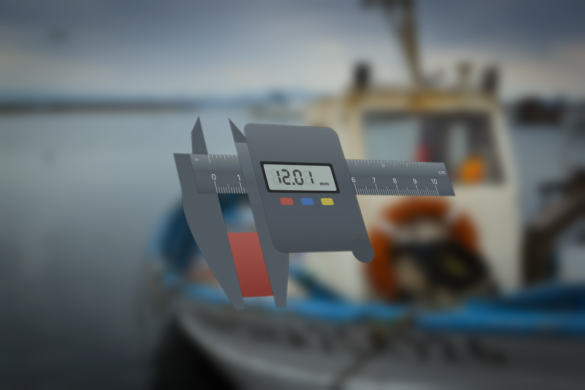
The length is value=12.01 unit=mm
